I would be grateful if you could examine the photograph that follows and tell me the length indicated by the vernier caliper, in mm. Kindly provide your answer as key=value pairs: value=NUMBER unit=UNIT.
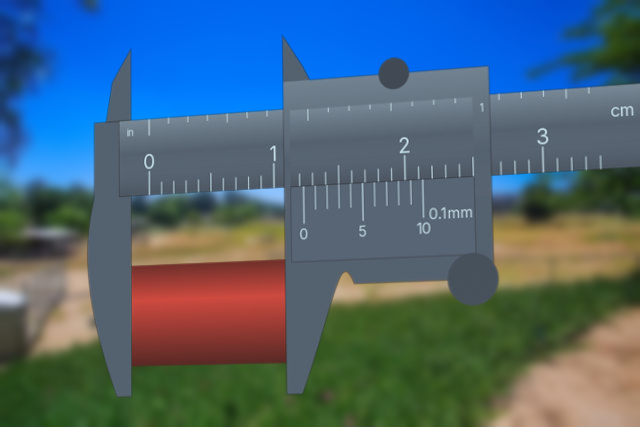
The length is value=12.3 unit=mm
